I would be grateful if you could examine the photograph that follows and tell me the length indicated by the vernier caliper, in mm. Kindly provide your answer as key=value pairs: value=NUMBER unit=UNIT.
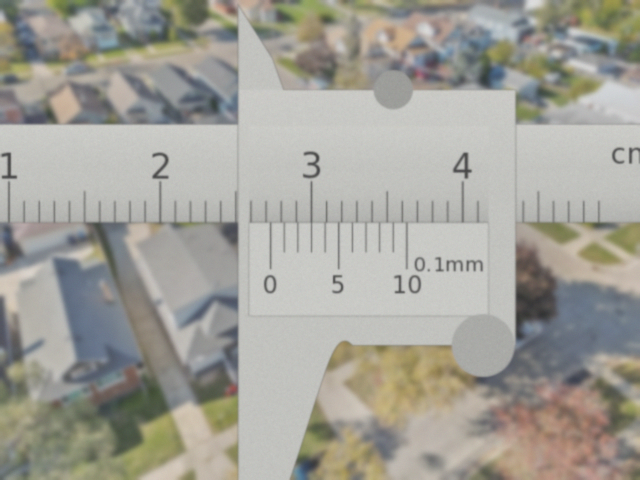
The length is value=27.3 unit=mm
